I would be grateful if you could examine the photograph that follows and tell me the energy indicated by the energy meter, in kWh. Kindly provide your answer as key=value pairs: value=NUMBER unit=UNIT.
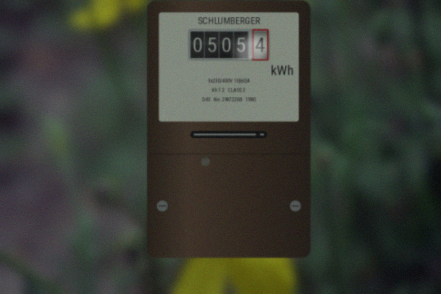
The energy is value=505.4 unit=kWh
